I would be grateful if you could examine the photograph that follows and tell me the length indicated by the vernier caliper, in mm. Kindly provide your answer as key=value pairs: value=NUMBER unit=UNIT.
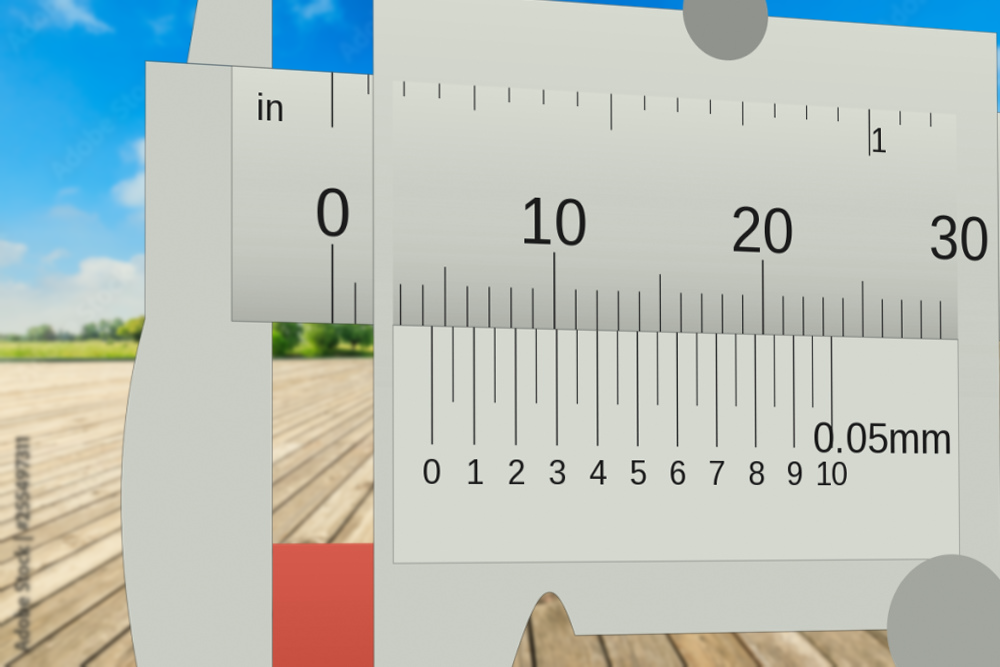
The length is value=4.4 unit=mm
